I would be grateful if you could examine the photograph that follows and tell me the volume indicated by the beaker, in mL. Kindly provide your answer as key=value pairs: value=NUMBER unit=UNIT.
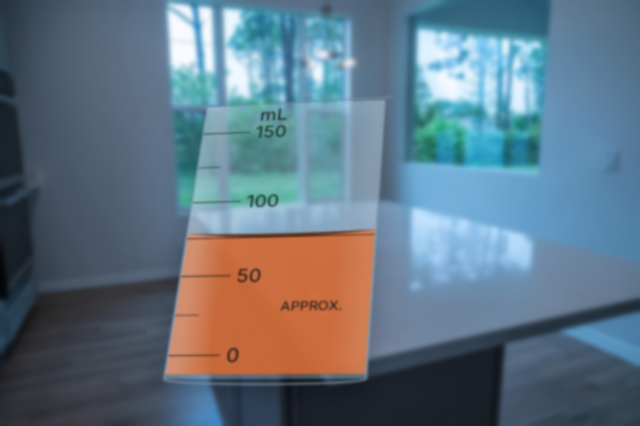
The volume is value=75 unit=mL
